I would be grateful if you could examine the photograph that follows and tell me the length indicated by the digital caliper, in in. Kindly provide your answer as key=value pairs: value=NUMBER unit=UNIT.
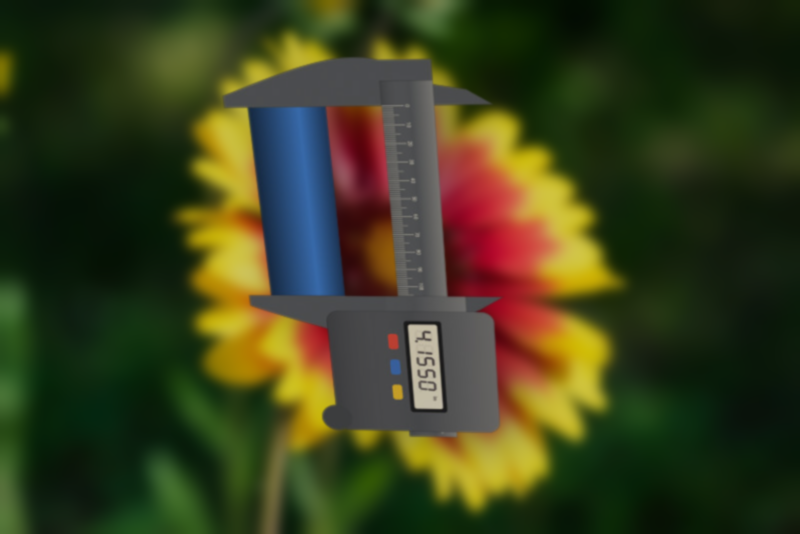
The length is value=4.1550 unit=in
